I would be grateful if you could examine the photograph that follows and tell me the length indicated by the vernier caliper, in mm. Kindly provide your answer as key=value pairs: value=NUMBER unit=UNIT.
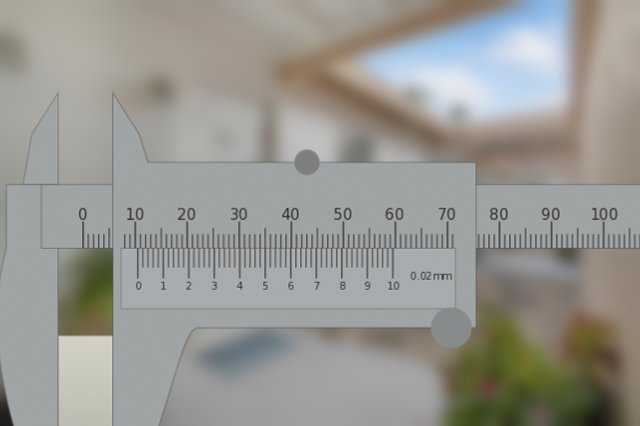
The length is value=10.5 unit=mm
